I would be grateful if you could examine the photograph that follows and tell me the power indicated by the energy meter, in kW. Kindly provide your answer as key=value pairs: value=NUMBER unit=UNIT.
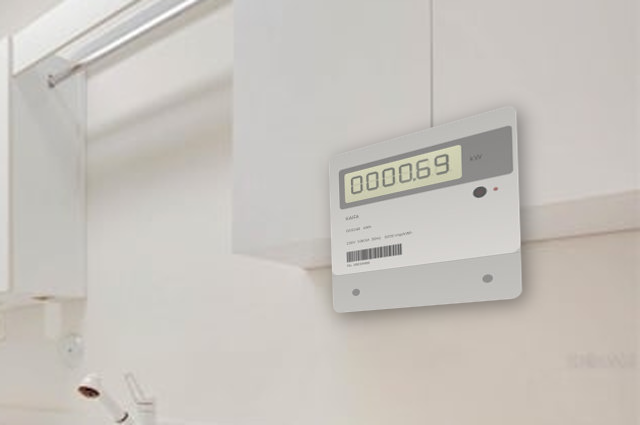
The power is value=0.69 unit=kW
